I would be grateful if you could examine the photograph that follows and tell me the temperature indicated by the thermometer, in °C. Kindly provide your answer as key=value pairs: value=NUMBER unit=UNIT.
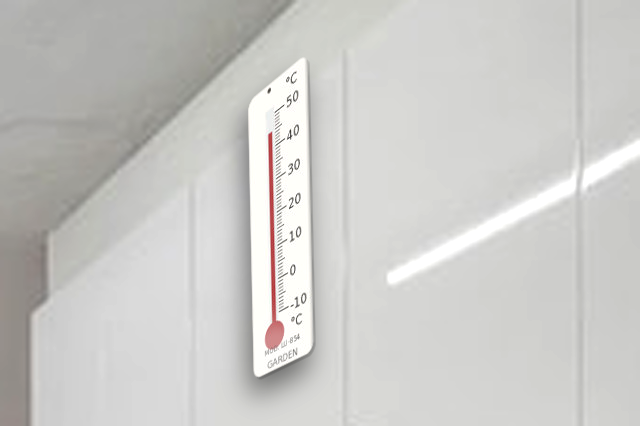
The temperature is value=45 unit=°C
